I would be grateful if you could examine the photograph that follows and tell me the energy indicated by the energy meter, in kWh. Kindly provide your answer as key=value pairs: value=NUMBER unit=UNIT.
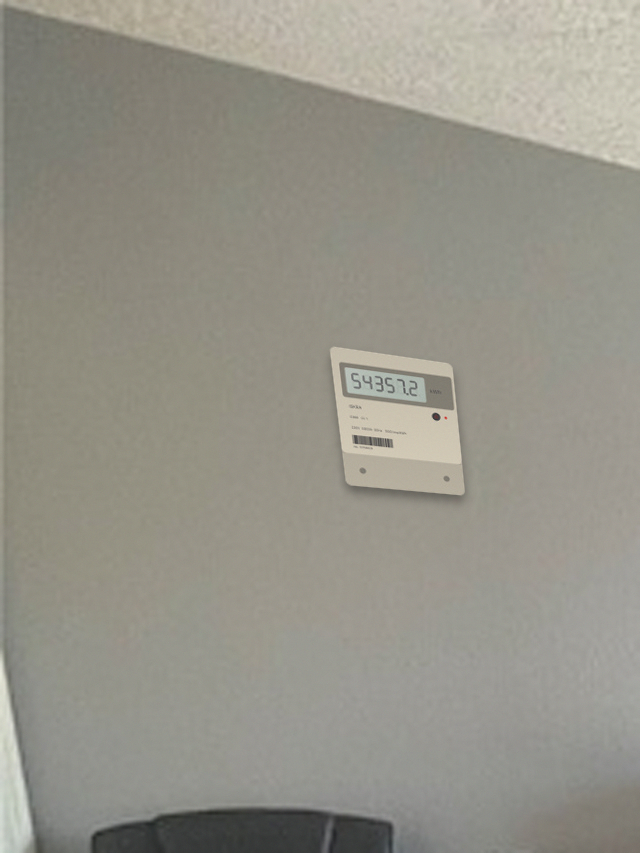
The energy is value=54357.2 unit=kWh
